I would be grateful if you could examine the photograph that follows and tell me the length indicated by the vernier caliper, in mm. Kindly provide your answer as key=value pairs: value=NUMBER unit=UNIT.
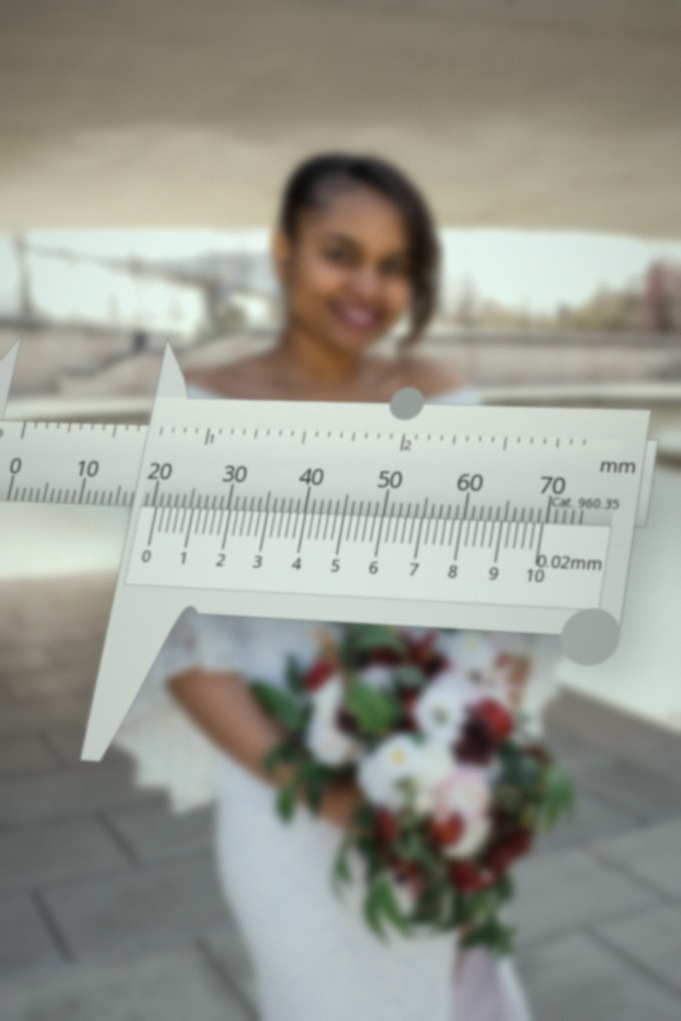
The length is value=20.5 unit=mm
